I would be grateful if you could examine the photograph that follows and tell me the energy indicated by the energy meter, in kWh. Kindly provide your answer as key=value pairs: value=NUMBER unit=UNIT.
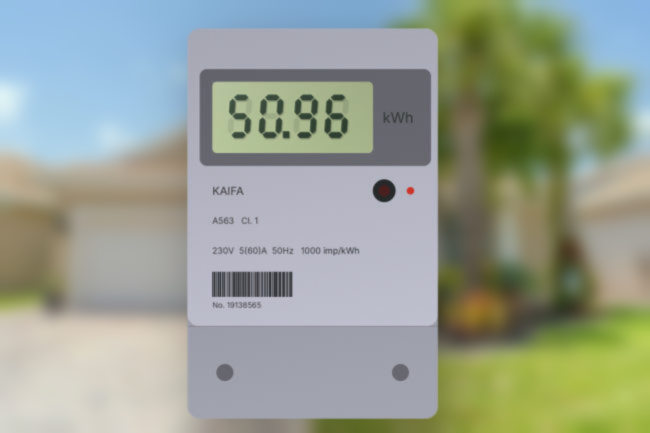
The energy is value=50.96 unit=kWh
